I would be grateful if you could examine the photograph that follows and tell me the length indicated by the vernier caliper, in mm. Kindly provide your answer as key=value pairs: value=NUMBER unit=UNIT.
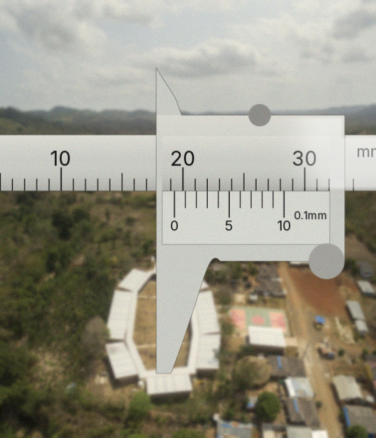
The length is value=19.3 unit=mm
